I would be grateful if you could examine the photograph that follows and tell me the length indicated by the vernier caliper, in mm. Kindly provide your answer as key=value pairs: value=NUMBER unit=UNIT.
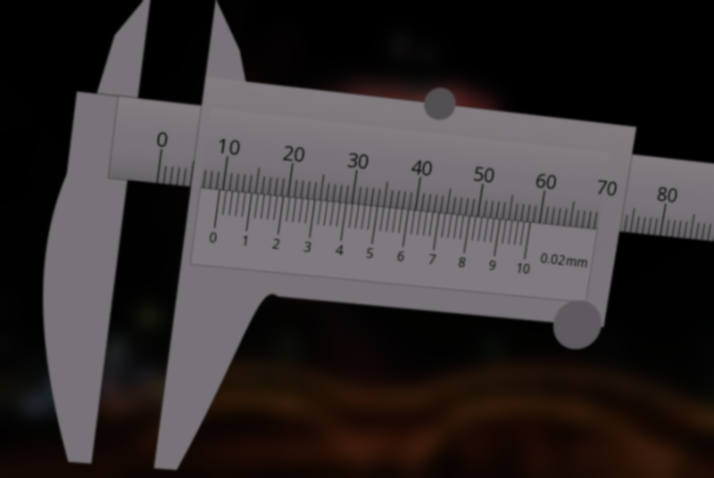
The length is value=9.5 unit=mm
